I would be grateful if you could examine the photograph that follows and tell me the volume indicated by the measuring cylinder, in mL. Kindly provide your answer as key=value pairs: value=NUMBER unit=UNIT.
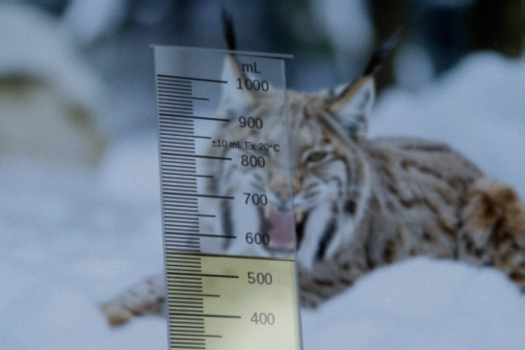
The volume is value=550 unit=mL
